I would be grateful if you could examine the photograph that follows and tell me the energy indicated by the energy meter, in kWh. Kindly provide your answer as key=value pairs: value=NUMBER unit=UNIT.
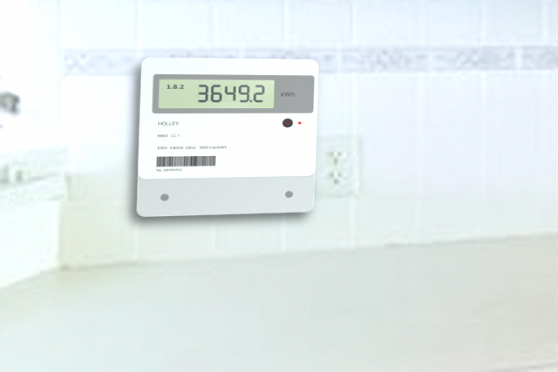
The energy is value=3649.2 unit=kWh
